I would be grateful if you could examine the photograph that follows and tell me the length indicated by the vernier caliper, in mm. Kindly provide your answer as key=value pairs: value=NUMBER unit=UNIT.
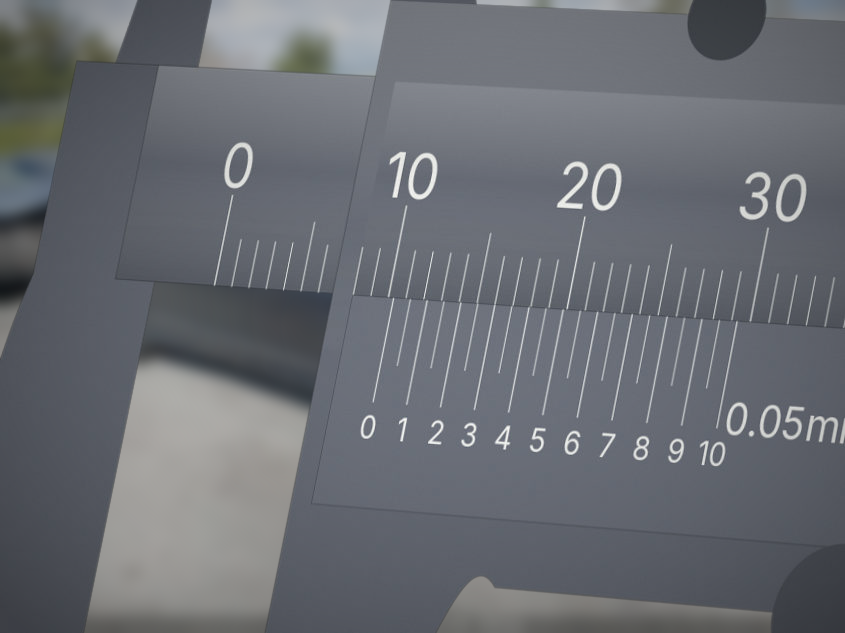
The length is value=10.3 unit=mm
